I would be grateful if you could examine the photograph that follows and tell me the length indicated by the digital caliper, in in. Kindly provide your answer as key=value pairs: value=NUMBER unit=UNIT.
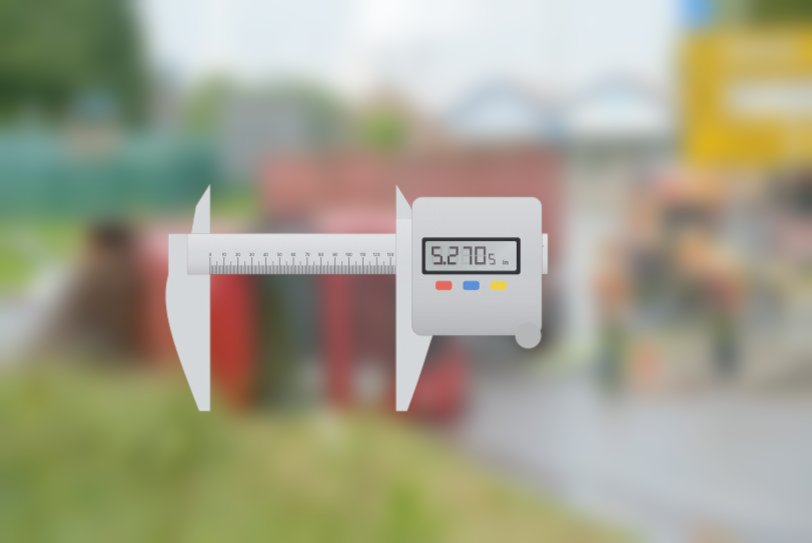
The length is value=5.2705 unit=in
